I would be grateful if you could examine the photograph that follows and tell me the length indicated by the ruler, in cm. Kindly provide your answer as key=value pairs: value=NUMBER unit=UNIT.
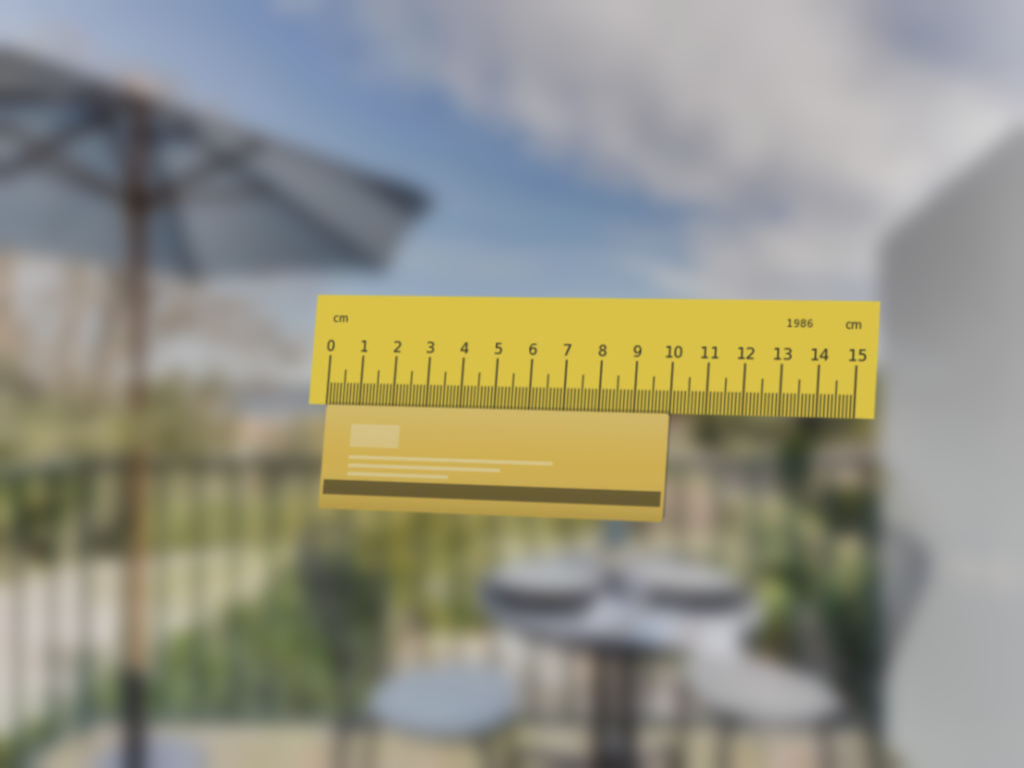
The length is value=10 unit=cm
